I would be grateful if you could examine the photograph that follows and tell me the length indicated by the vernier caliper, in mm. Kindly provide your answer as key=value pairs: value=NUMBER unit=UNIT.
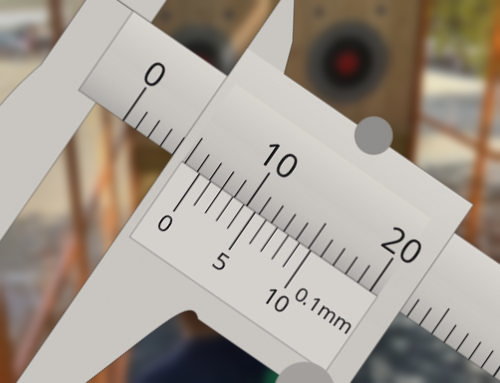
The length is value=6.2 unit=mm
